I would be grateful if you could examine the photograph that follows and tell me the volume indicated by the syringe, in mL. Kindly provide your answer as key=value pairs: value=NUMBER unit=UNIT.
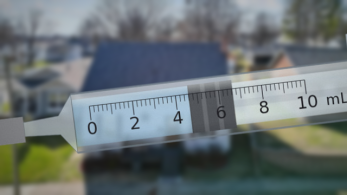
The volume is value=4.6 unit=mL
